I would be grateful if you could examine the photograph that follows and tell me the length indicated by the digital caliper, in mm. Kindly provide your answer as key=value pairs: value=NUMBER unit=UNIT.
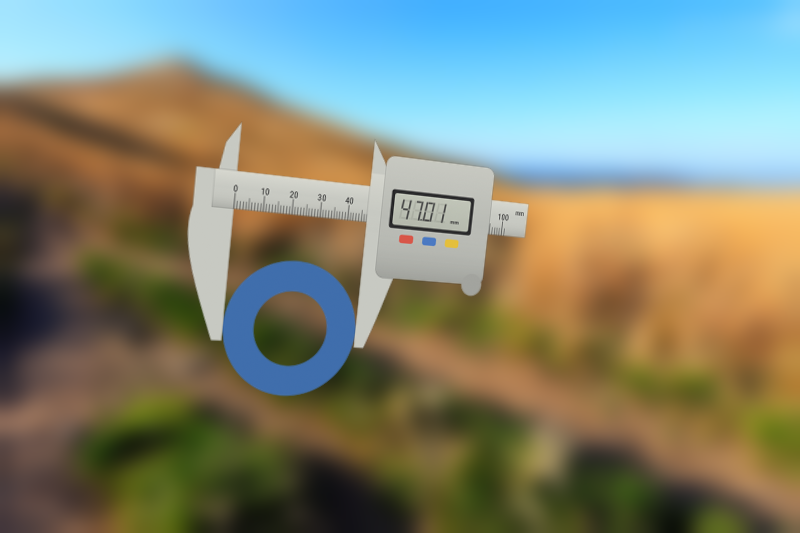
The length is value=47.01 unit=mm
